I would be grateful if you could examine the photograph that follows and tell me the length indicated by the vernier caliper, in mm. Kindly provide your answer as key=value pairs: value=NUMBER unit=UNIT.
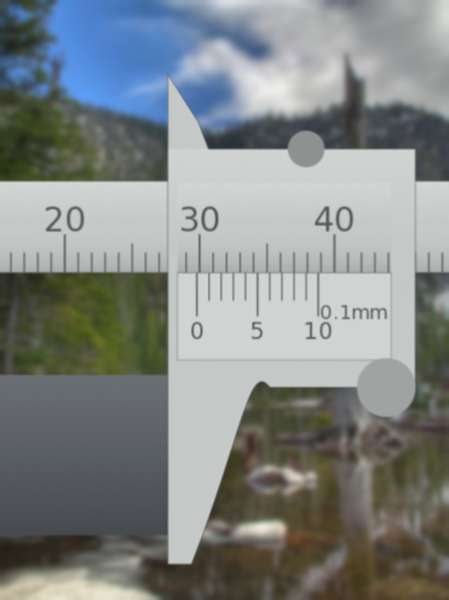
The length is value=29.8 unit=mm
